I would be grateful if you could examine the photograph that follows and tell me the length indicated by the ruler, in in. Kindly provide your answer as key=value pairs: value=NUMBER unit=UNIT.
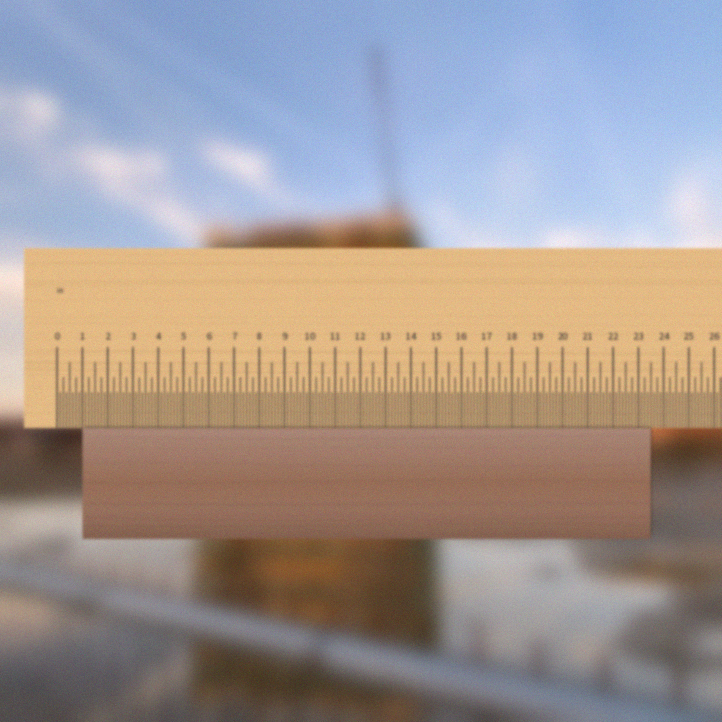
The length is value=22.5 unit=in
